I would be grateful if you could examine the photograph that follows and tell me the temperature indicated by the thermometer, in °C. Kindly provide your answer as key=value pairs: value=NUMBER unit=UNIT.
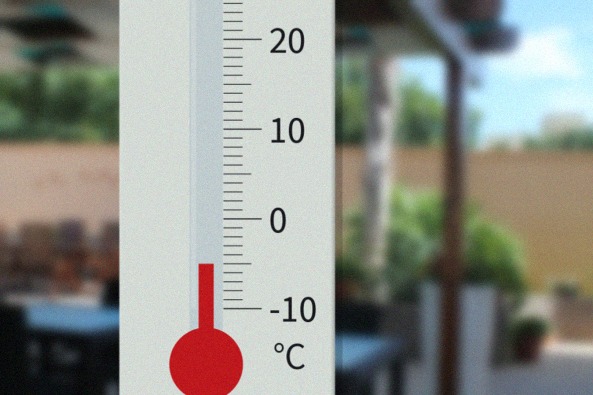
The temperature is value=-5 unit=°C
